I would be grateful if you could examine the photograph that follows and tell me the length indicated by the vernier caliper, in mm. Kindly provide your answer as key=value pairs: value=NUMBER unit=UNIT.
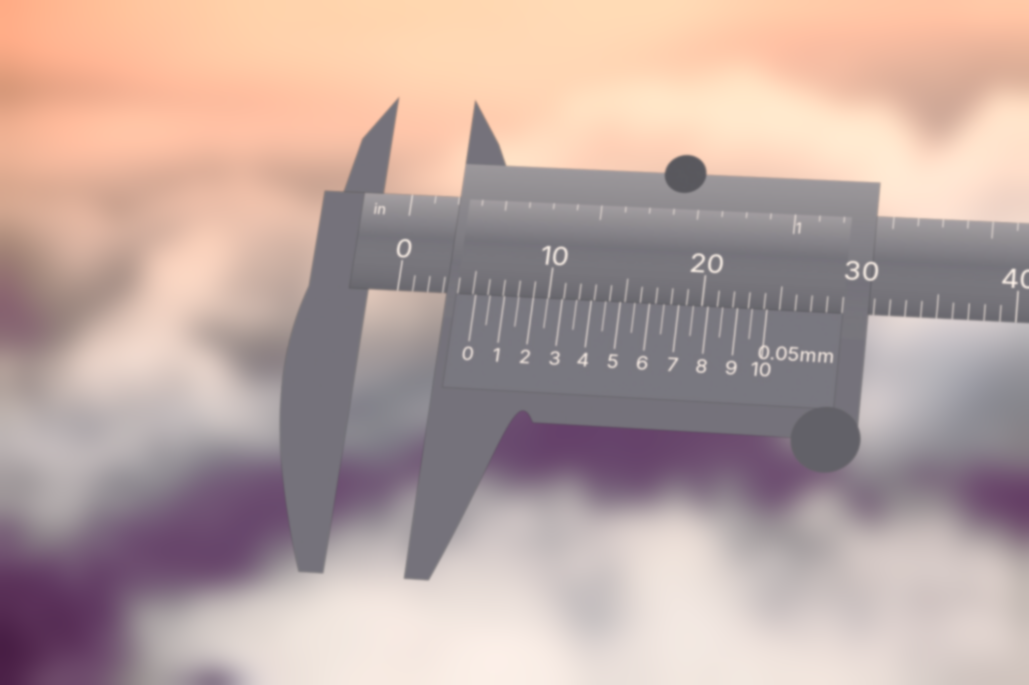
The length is value=5.2 unit=mm
